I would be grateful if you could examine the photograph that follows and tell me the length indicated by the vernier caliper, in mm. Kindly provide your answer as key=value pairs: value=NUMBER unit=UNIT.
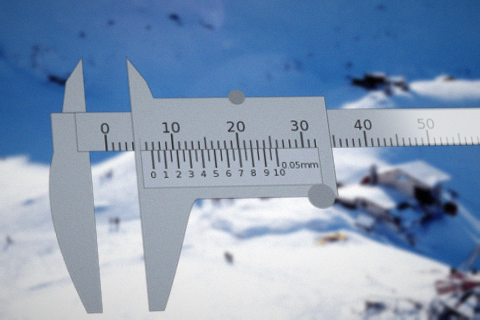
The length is value=6.8 unit=mm
